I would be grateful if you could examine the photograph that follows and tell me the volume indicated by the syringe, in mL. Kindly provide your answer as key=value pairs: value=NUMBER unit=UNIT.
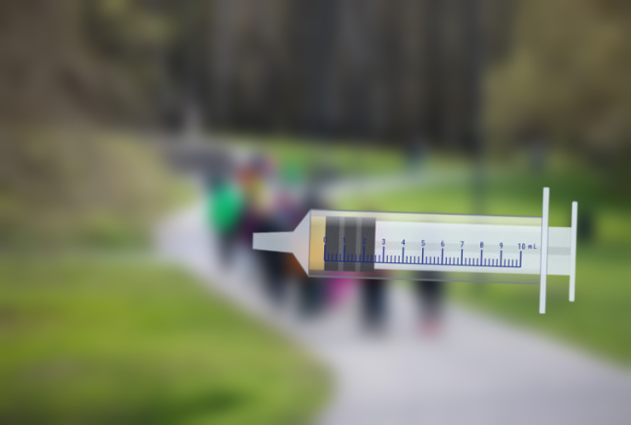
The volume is value=0 unit=mL
